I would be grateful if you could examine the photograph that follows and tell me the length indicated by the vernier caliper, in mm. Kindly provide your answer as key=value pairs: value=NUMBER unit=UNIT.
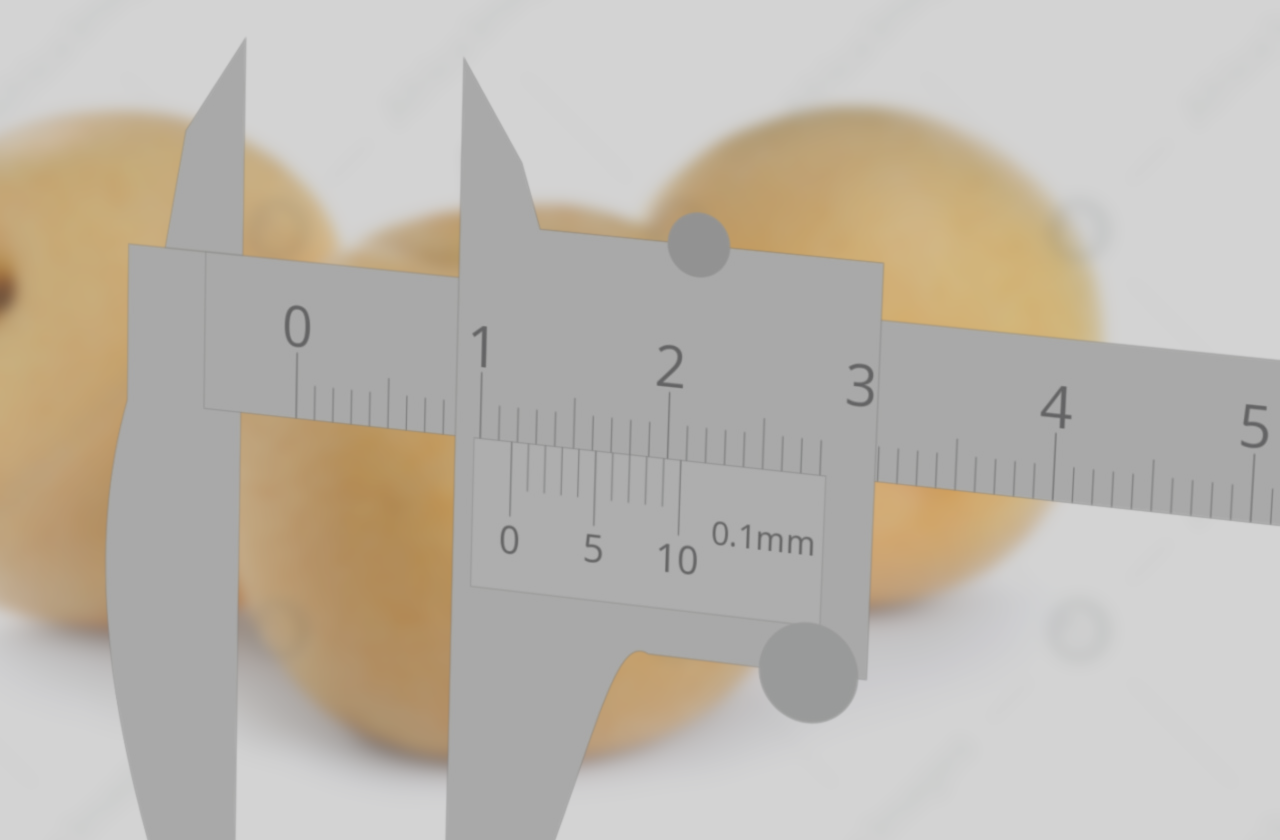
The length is value=11.7 unit=mm
